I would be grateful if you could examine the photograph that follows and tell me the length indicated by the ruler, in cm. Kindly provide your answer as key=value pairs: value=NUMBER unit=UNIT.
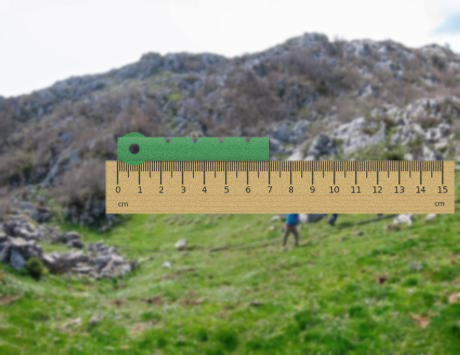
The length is value=7 unit=cm
